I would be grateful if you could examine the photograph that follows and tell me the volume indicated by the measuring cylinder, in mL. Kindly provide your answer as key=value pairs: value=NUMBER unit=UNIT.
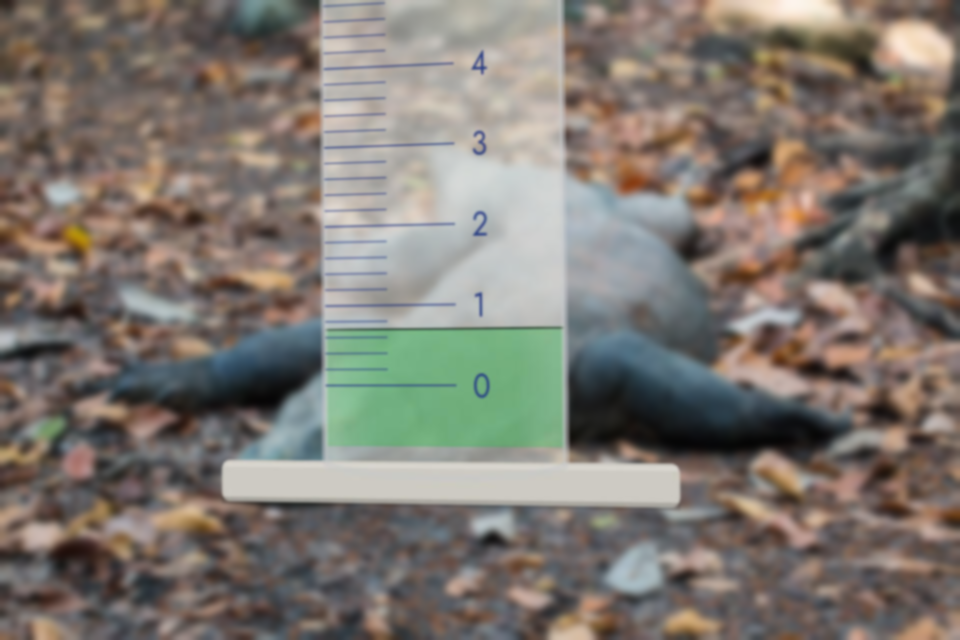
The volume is value=0.7 unit=mL
